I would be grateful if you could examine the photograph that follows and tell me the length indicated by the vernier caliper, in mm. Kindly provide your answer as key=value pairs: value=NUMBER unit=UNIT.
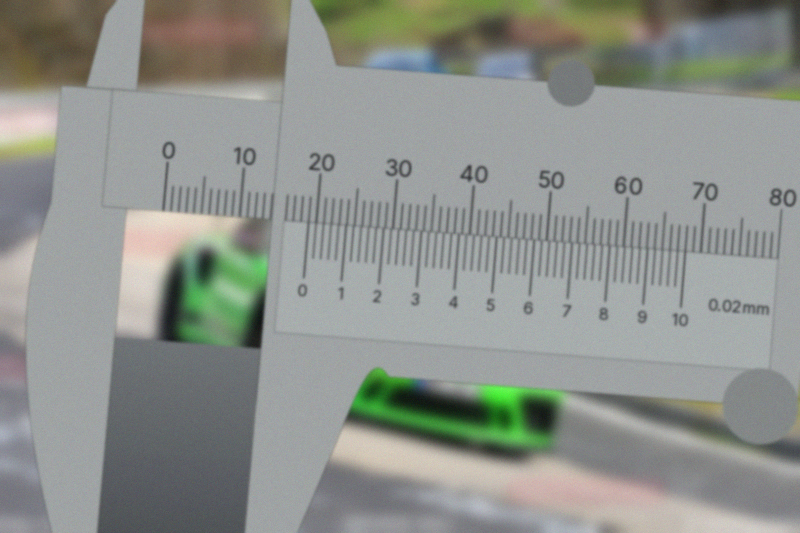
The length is value=19.0 unit=mm
